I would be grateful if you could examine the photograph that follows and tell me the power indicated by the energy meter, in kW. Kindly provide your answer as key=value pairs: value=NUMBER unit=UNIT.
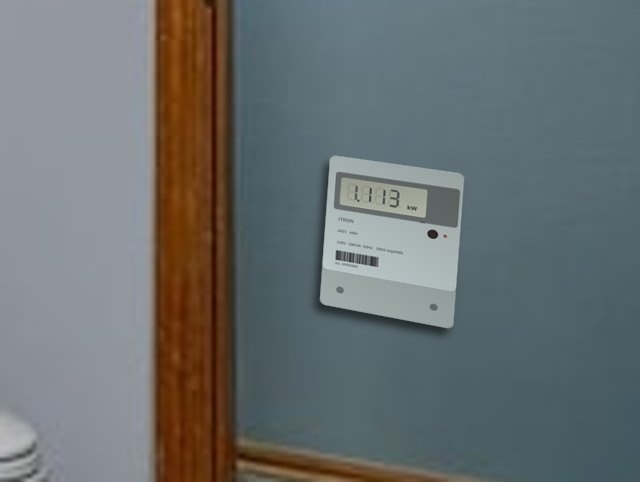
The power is value=1.113 unit=kW
